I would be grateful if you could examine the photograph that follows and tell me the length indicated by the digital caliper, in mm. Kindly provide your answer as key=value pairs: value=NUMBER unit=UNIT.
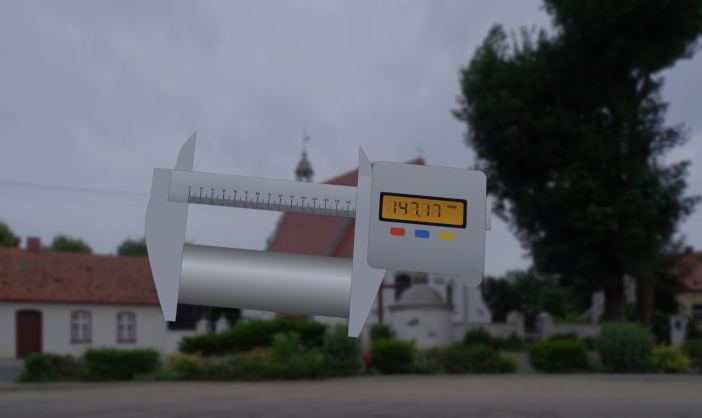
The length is value=147.17 unit=mm
